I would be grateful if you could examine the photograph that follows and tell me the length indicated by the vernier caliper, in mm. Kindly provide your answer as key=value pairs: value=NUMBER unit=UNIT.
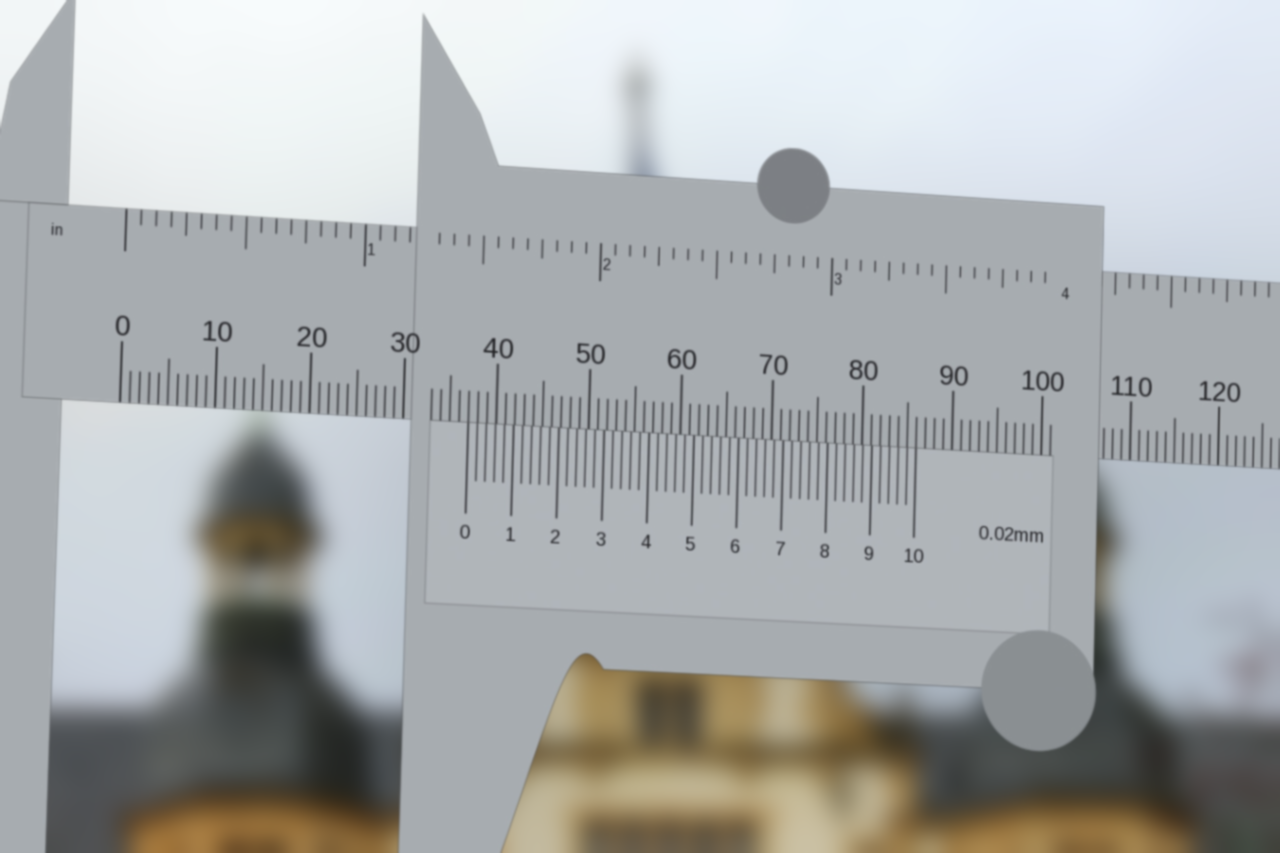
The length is value=37.0 unit=mm
